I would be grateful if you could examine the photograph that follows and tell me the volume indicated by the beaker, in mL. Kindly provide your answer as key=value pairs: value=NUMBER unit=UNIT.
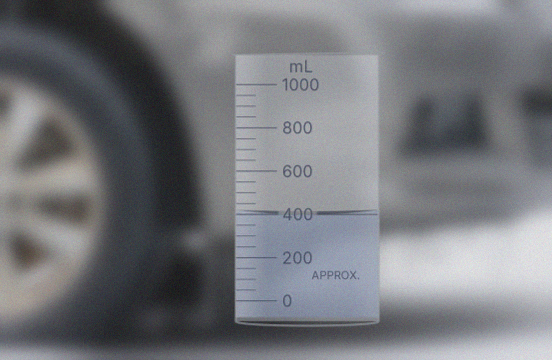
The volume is value=400 unit=mL
